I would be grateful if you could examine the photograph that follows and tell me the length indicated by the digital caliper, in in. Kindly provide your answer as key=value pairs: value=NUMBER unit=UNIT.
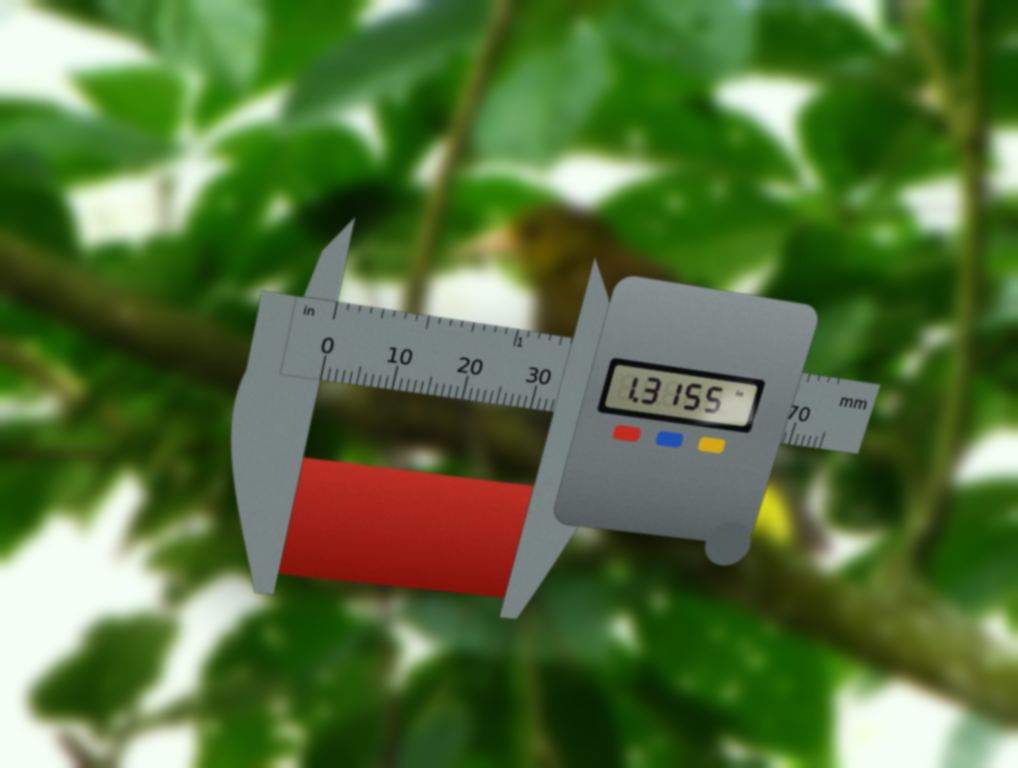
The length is value=1.3155 unit=in
